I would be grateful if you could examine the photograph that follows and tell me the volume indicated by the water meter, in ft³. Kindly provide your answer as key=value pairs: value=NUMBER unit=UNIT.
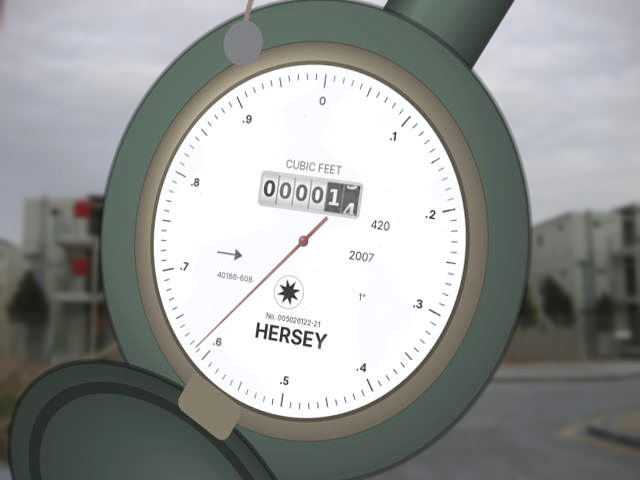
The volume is value=13.61 unit=ft³
